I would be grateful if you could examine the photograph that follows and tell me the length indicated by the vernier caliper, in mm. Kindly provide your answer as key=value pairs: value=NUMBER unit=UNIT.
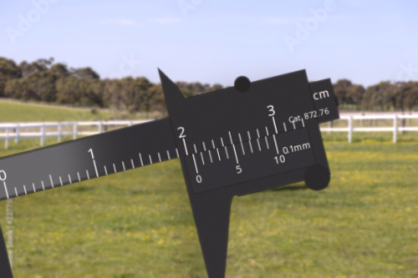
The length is value=20.6 unit=mm
